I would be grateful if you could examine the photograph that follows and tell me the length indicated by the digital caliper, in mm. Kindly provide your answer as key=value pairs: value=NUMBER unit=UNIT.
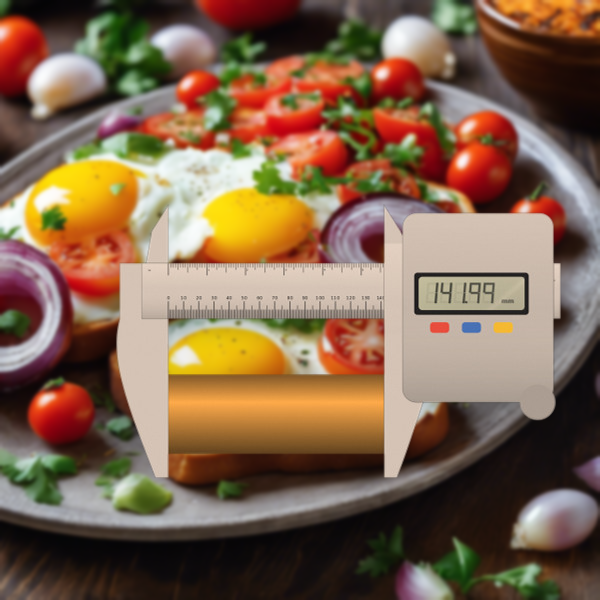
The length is value=141.99 unit=mm
